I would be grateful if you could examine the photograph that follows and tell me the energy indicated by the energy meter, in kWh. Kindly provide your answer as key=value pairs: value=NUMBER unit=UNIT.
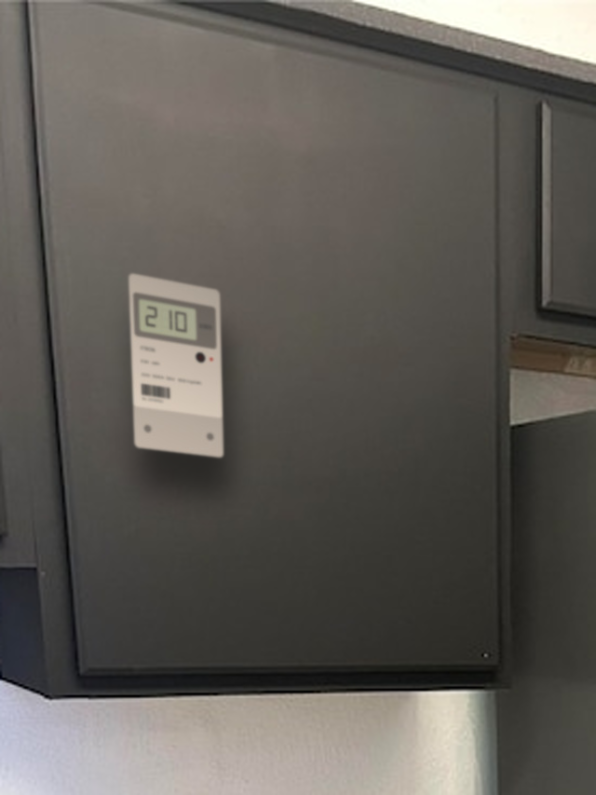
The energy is value=210 unit=kWh
